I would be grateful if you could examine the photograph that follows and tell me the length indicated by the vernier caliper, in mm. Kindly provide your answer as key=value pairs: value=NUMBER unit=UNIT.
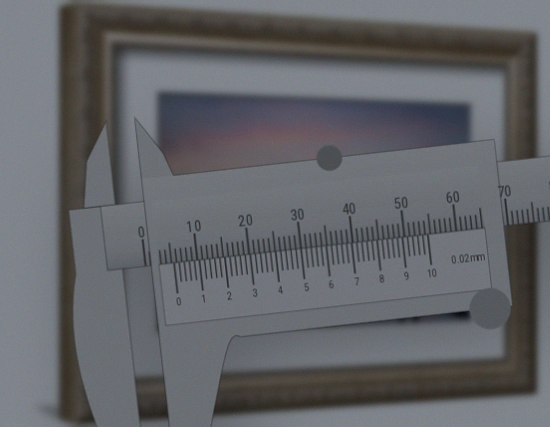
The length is value=5.5 unit=mm
